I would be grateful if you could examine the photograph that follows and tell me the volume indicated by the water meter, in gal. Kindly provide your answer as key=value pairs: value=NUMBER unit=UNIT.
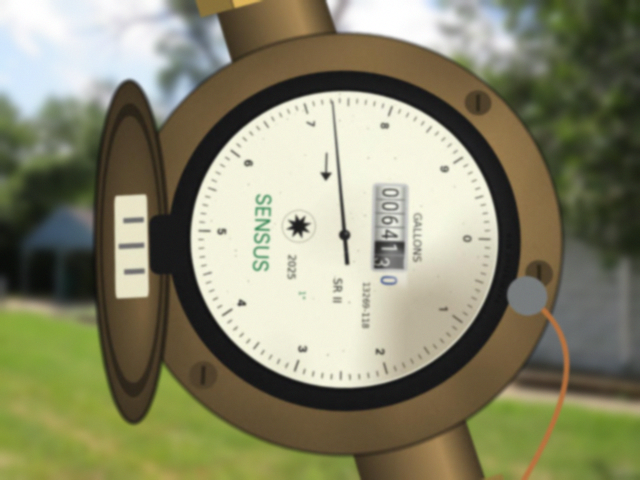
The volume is value=64127.3 unit=gal
